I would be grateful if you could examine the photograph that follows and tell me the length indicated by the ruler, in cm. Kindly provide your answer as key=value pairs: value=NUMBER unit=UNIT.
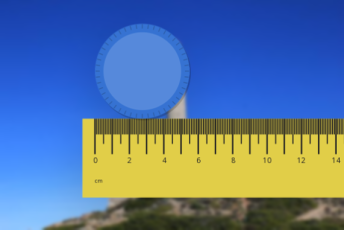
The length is value=5.5 unit=cm
